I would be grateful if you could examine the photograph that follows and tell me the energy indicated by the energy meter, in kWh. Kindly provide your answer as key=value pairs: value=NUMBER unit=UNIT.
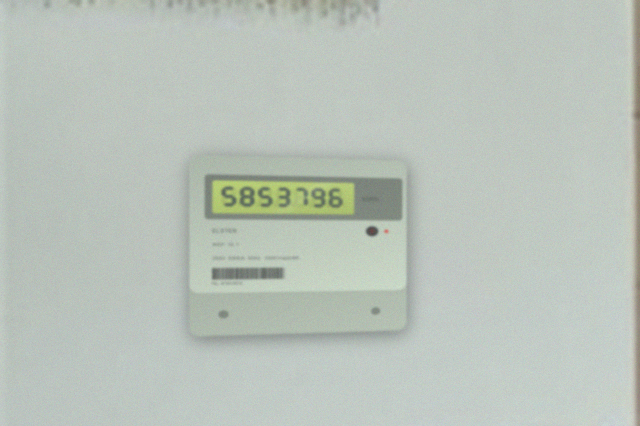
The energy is value=5853796 unit=kWh
